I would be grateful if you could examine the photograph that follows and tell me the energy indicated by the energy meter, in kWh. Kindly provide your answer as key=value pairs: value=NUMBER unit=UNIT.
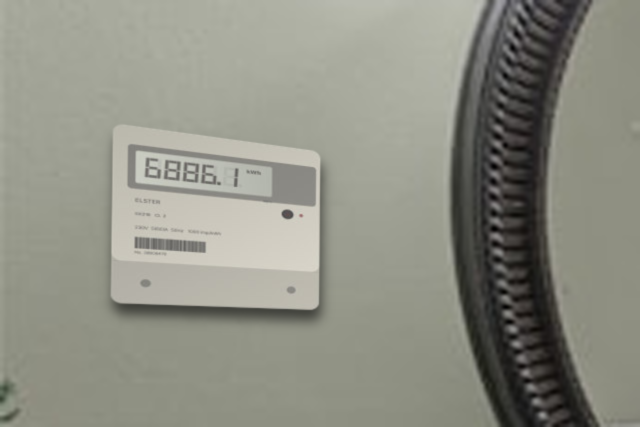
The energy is value=6886.1 unit=kWh
